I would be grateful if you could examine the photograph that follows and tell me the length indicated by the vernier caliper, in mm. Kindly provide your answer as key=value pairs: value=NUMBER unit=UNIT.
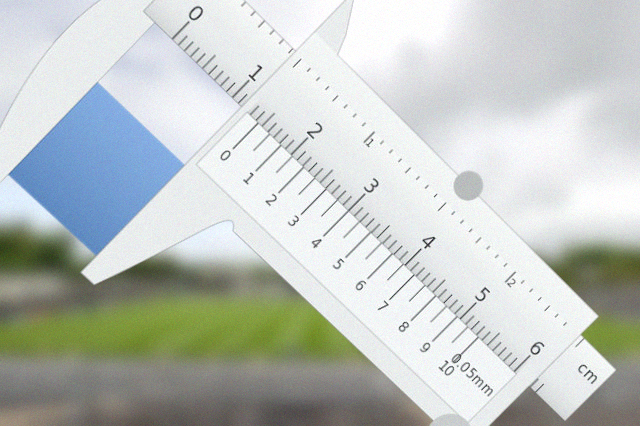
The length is value=14.4 unit=mm
